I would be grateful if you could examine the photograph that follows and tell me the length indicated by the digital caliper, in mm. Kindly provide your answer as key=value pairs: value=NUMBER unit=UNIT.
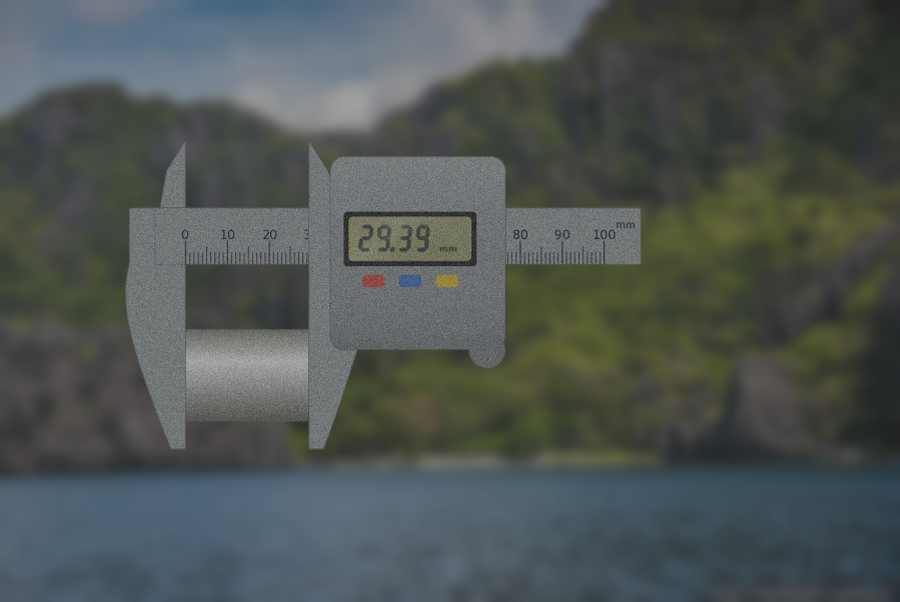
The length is value=29.39 unit=mm
